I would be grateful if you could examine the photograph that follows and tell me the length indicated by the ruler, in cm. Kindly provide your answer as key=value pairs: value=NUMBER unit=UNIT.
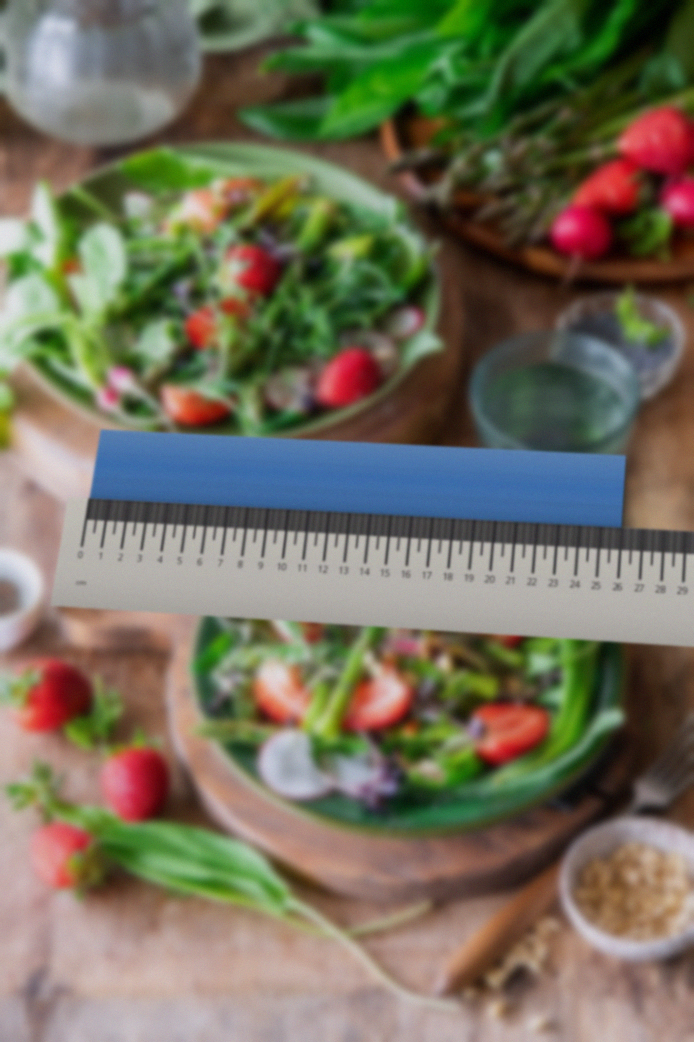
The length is value=26 unit=cm
